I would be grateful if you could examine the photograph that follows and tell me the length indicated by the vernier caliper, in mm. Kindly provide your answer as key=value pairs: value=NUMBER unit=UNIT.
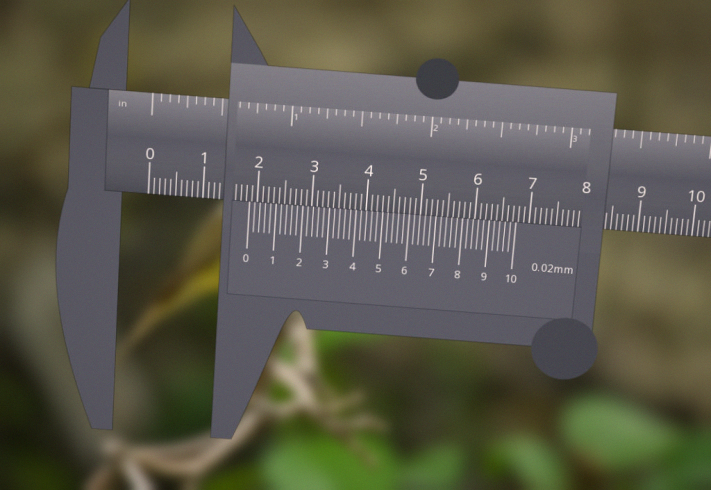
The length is value=18.6 unit=mm
